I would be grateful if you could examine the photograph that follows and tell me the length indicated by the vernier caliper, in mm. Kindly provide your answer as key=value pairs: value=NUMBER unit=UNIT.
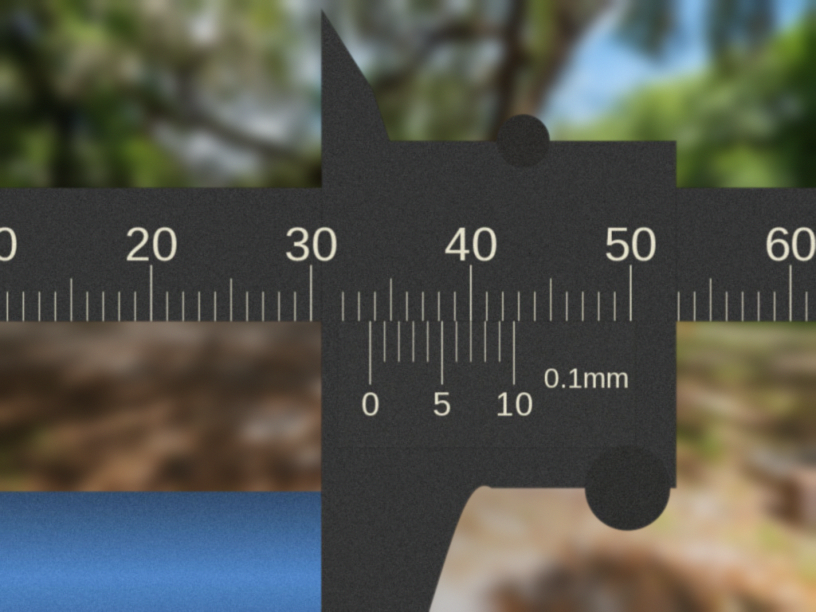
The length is value=33.7 unit=mm
